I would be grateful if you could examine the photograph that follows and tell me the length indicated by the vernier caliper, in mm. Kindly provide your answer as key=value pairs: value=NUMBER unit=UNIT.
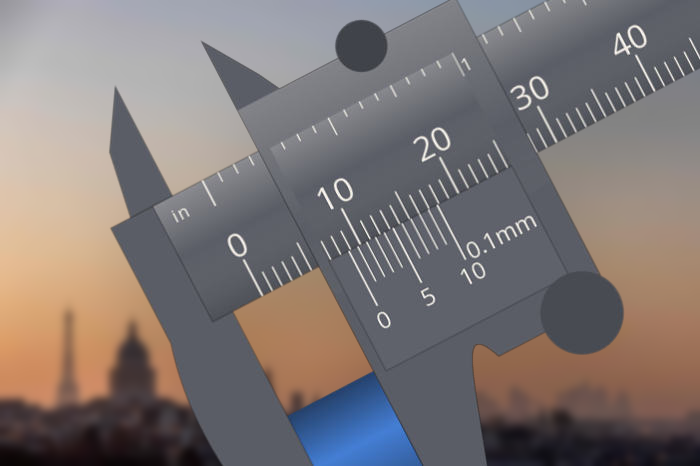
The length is value=8.8 unit=mm
